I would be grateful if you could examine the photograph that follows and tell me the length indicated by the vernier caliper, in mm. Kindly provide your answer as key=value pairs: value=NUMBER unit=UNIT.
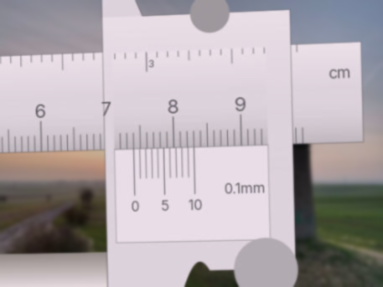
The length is value=74.0 unit=mm
